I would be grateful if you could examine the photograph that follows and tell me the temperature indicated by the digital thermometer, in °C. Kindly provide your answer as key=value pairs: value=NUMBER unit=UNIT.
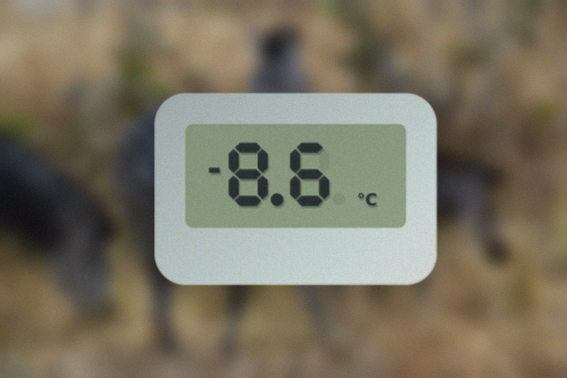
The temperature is value=-8.6 unit=°C
